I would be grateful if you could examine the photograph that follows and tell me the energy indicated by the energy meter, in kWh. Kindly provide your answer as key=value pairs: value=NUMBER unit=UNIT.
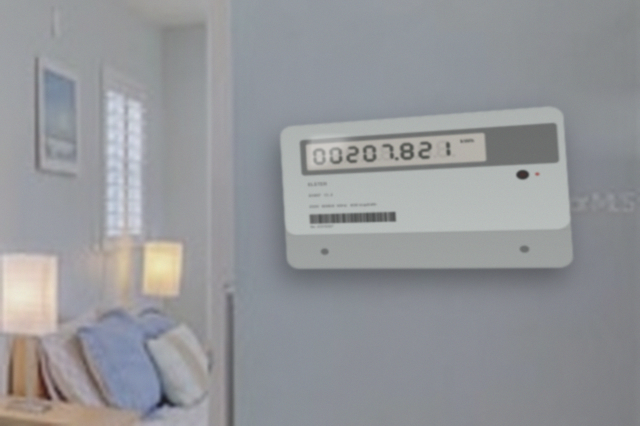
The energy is value=207.821 unit=kWh
